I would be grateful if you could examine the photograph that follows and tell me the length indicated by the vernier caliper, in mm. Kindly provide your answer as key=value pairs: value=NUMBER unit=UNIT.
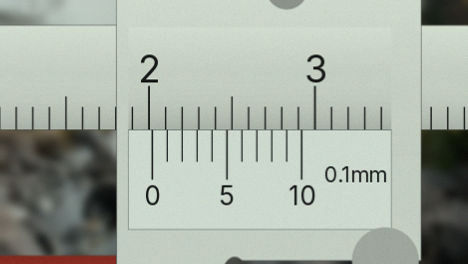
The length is value=20.2 unit=mm
